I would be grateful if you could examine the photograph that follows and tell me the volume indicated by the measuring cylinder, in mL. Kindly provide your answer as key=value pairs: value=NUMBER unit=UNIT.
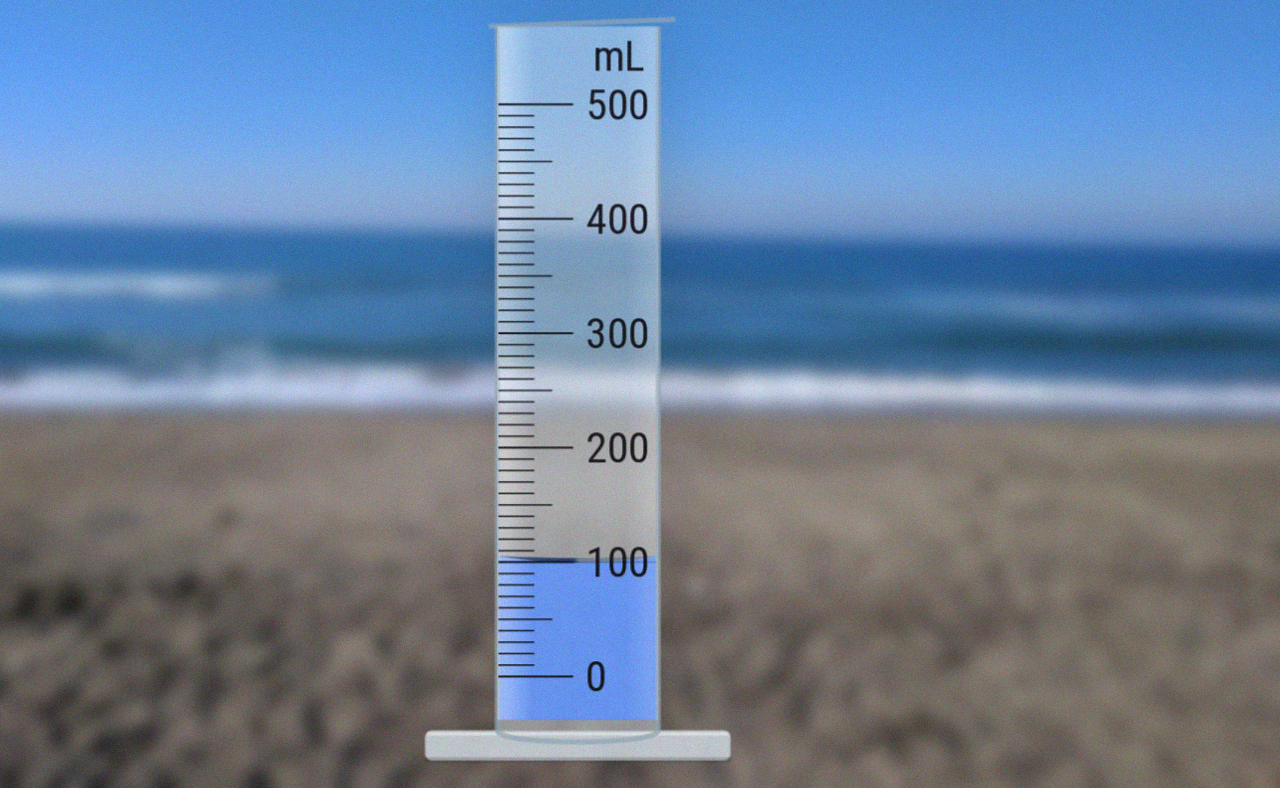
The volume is value=100 unit=mL
